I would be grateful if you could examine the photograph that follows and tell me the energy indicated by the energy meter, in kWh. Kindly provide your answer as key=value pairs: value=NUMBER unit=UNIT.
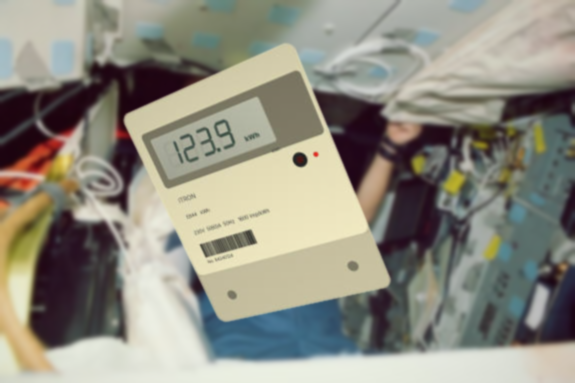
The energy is value=123.9 unit=kWh
